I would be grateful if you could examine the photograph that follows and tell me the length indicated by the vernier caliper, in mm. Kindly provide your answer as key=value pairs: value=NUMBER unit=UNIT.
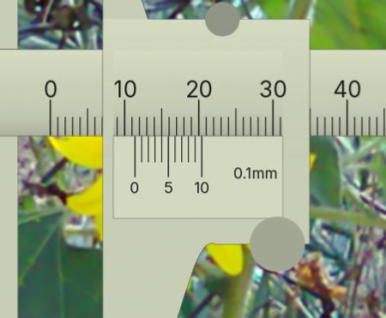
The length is value=11.4 unit=mm
